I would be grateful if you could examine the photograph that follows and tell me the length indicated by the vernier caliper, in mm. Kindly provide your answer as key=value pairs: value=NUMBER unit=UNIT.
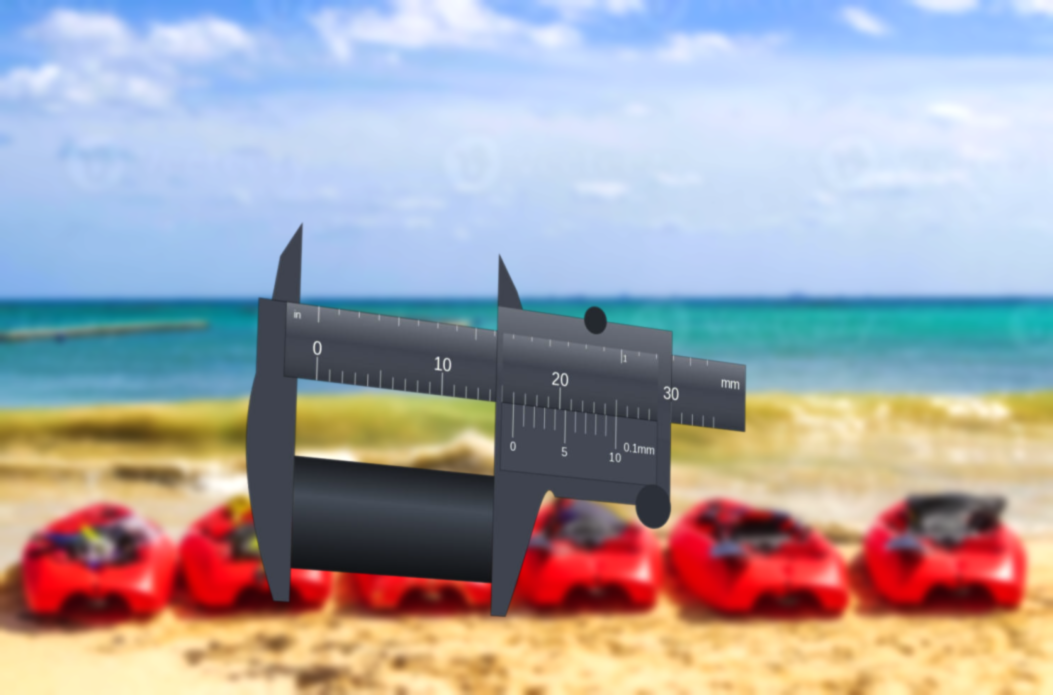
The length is value=16.0 unit=mm
